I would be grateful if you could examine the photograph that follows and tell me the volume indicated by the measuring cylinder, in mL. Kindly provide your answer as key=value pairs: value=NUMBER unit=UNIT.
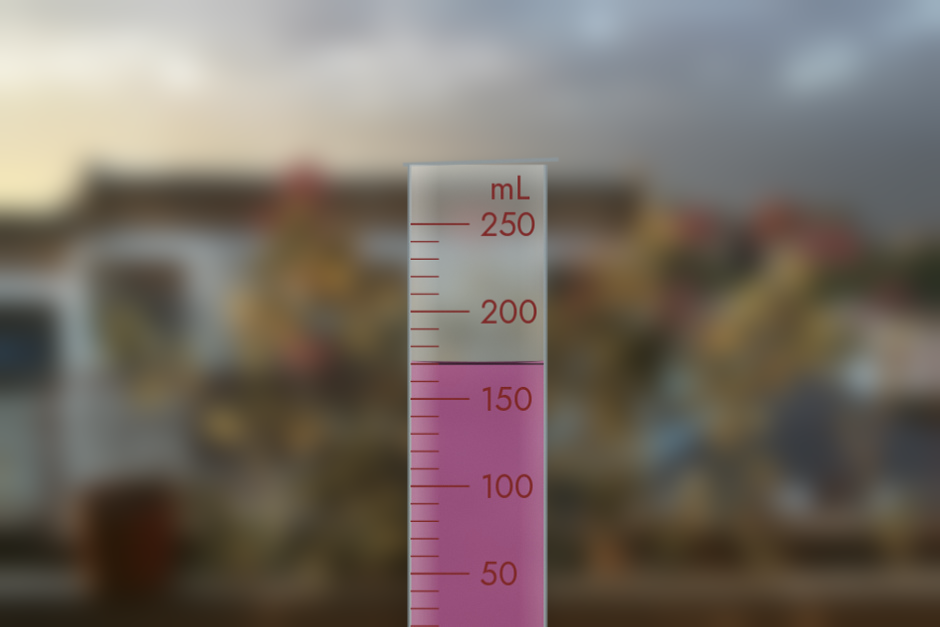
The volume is value=170 unit=mL
